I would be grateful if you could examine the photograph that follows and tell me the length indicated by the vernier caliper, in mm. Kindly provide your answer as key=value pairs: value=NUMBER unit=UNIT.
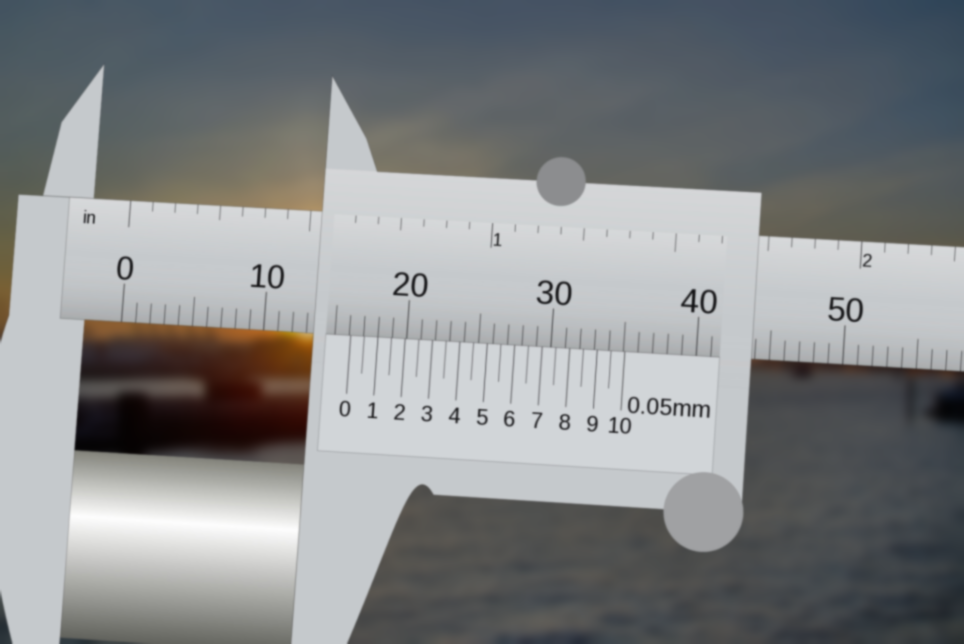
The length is value=16.1 unit=mm
